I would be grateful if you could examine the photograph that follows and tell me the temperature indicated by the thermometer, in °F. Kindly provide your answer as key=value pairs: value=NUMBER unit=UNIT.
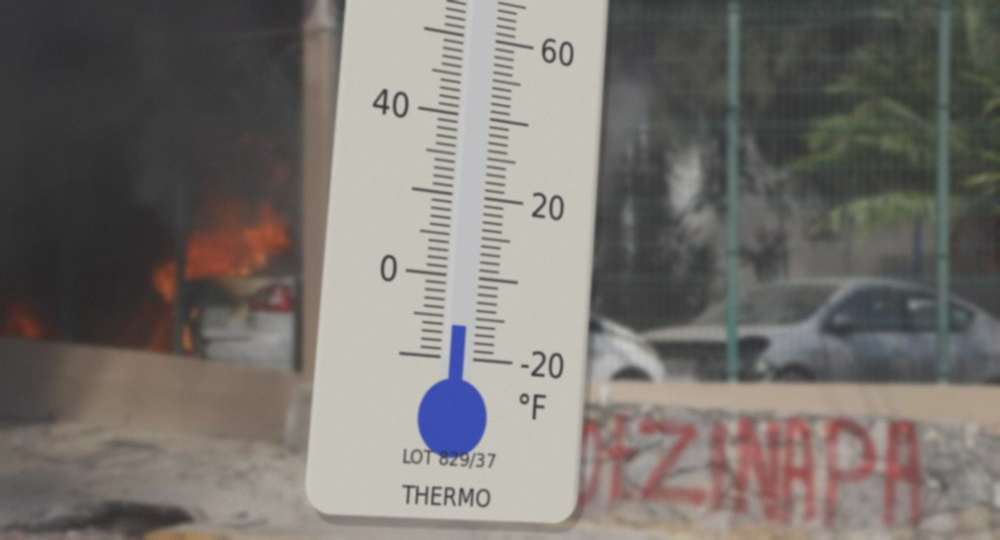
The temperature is value=-12 unit=°F
